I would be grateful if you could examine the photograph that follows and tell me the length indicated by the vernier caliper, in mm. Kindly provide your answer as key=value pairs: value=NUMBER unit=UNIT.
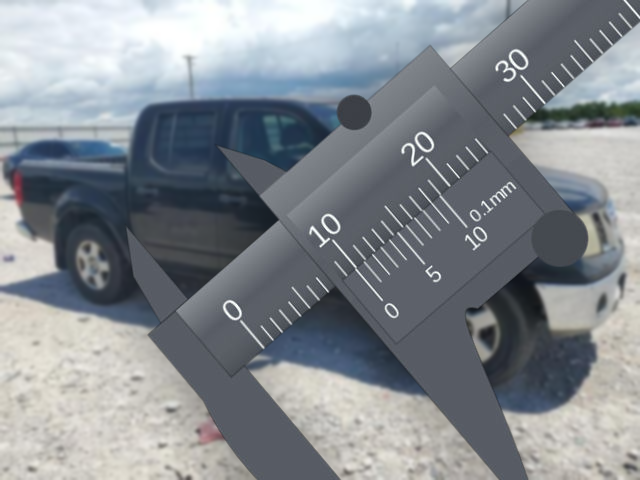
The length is value=9.9 unit=mm
